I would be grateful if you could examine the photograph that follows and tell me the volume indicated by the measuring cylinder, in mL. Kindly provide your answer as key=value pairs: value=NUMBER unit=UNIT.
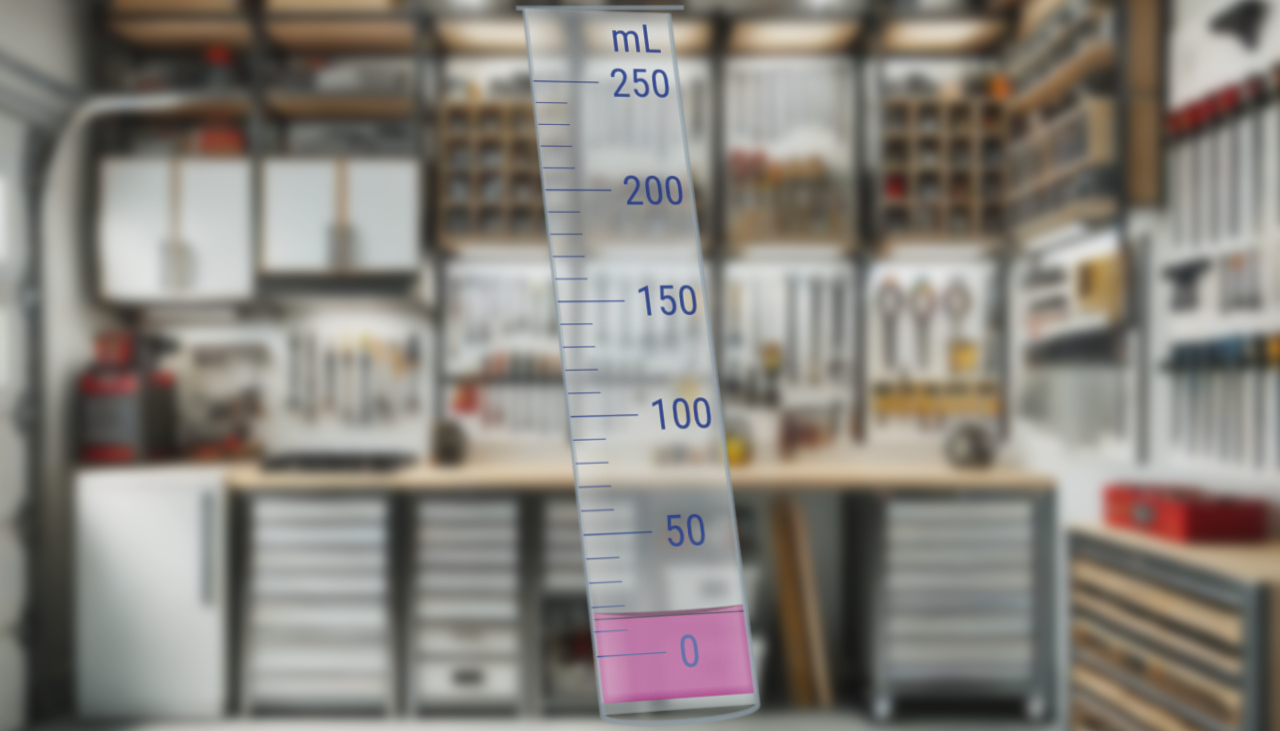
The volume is value=15 unit=mL
